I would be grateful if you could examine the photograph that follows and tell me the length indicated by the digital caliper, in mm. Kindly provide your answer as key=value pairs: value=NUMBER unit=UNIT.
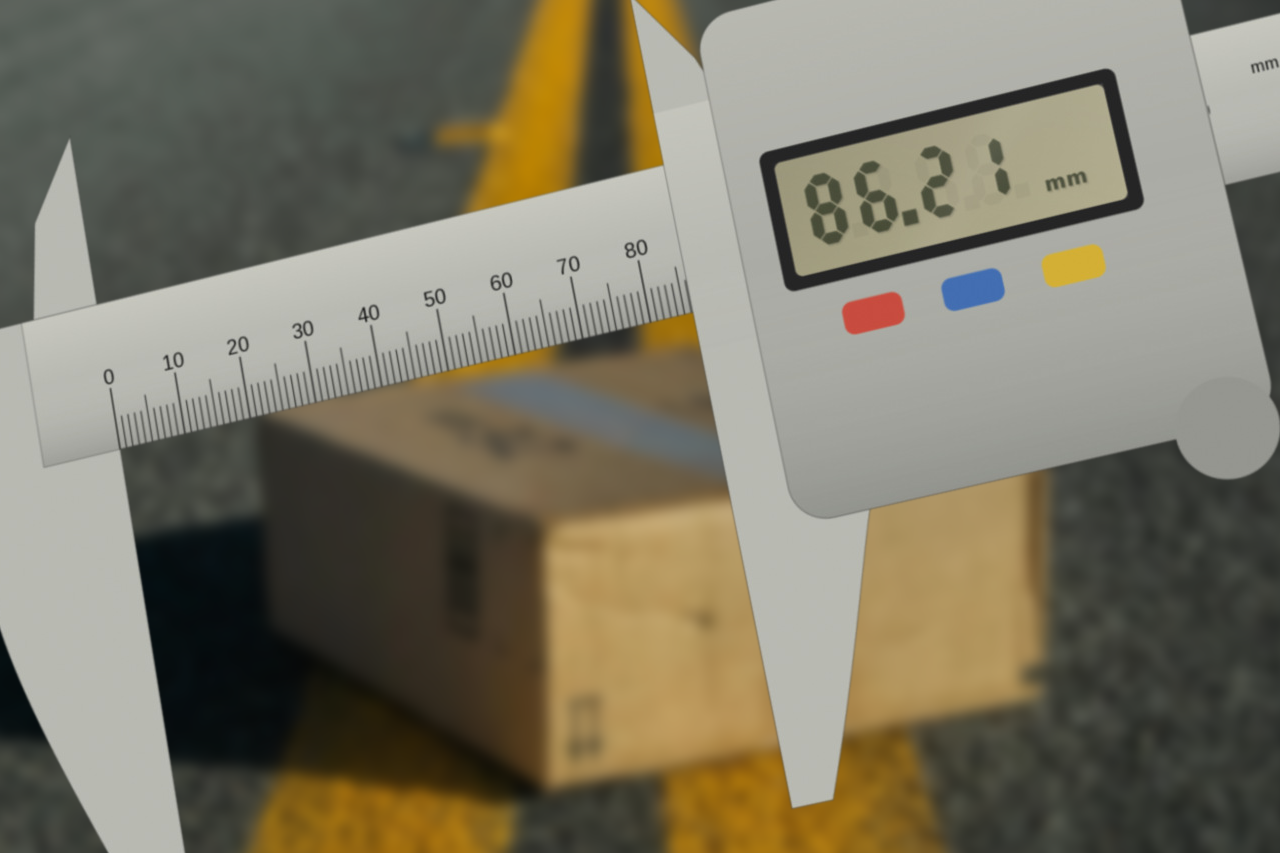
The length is value=86.21 unit=mm
